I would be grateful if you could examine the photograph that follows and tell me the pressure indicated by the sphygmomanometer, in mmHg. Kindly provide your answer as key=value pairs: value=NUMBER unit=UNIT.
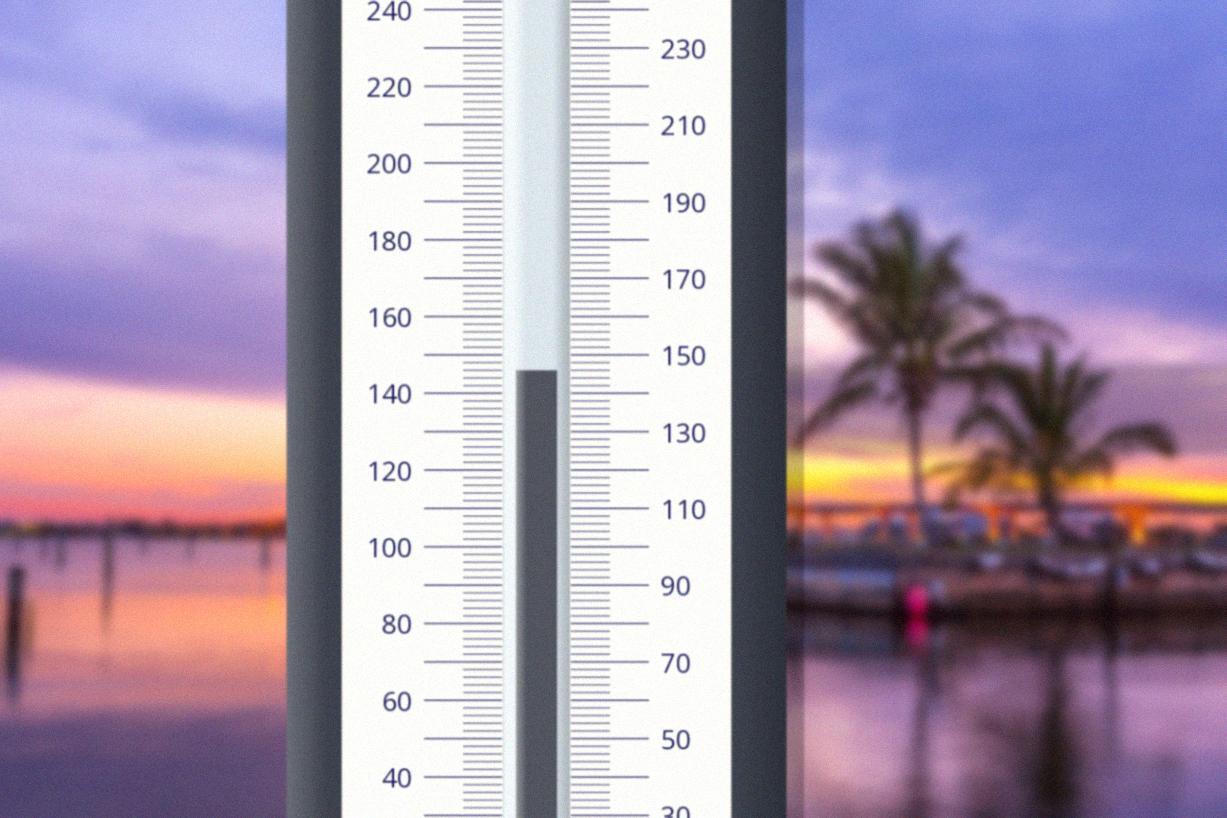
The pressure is value=146 unit=mmHg
